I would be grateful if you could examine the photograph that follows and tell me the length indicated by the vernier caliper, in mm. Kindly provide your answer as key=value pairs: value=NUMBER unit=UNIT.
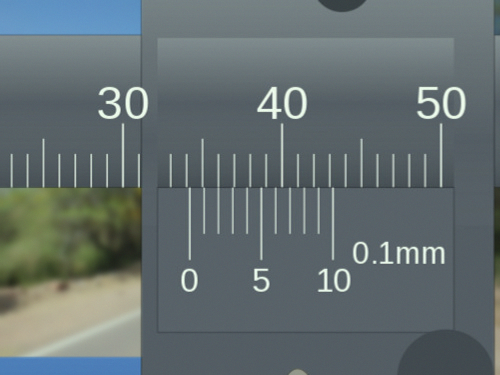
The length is value=34.2 unit=mm
